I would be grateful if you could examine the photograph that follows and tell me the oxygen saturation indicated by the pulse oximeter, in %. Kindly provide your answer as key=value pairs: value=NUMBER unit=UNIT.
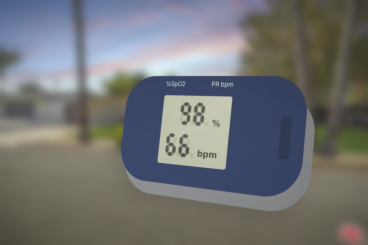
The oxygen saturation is value=98 unit=%
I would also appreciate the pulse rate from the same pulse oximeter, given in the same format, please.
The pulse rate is value=66 unit=bpm
